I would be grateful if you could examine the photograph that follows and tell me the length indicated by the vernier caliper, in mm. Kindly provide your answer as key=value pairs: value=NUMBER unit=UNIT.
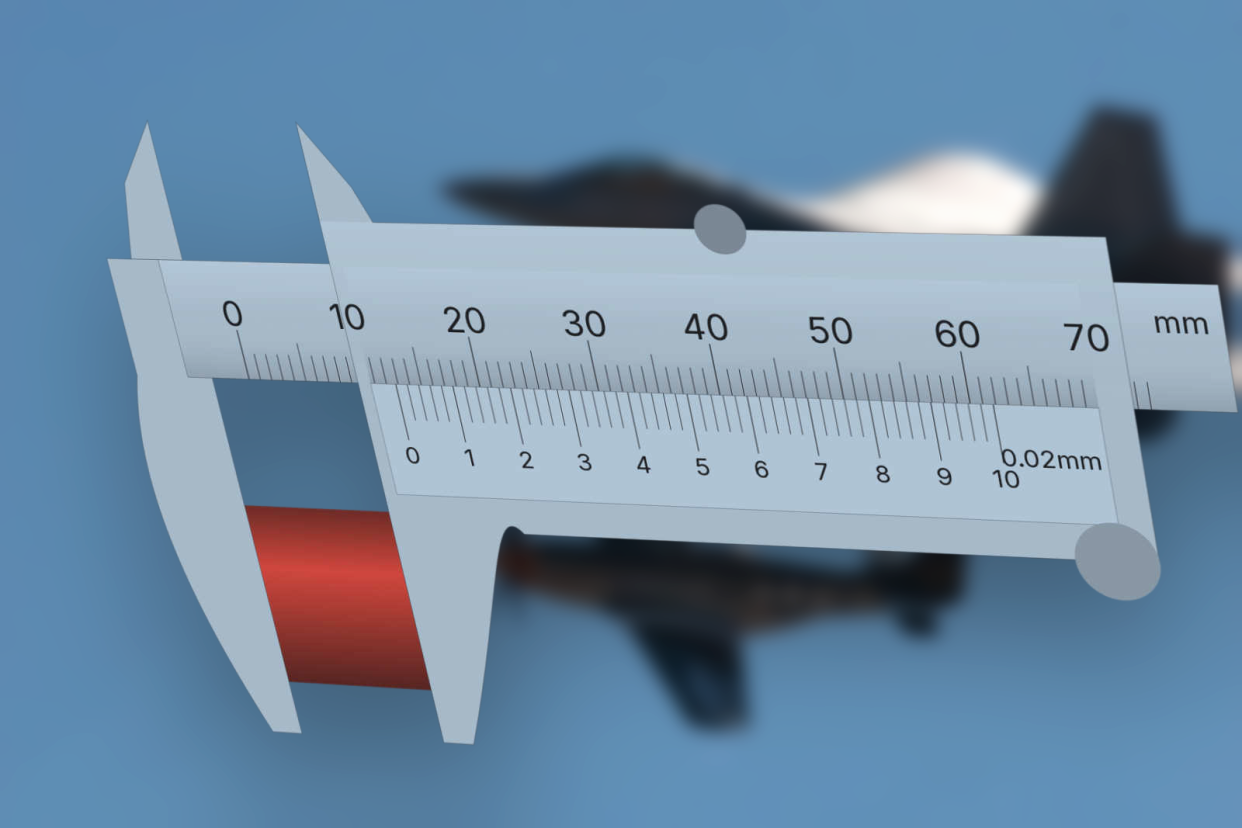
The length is value=12.8 unit=mm
